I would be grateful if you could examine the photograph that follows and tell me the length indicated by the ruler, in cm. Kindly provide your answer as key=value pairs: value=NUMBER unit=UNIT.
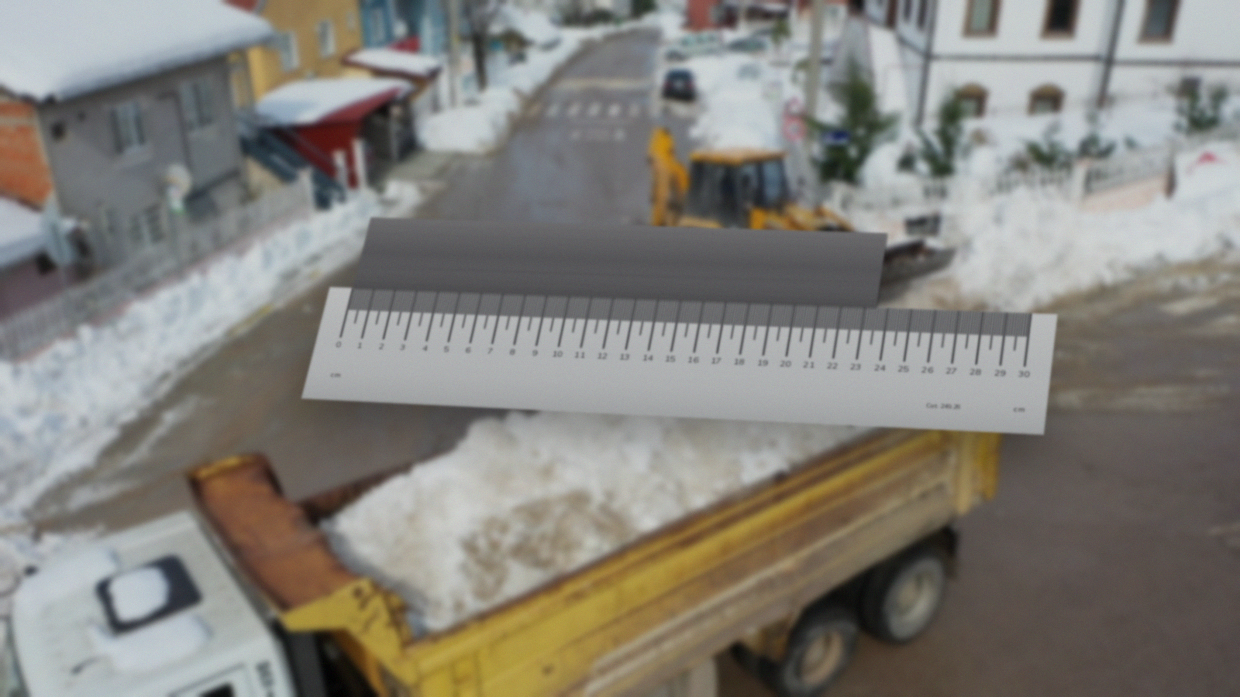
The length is value=23.5 unit=cm
